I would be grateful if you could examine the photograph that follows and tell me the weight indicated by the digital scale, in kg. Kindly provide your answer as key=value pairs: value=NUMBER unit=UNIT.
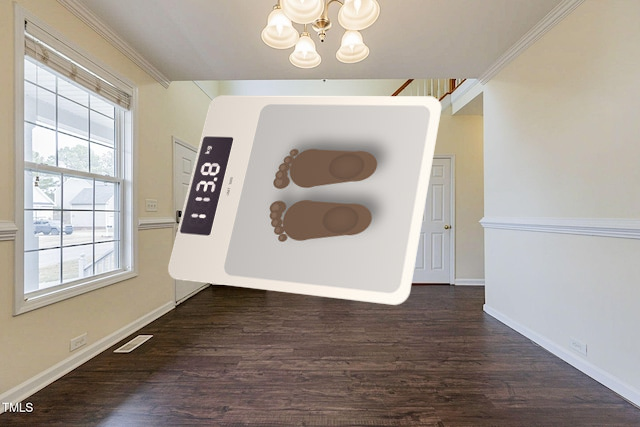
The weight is value=113.8 unit=kg
